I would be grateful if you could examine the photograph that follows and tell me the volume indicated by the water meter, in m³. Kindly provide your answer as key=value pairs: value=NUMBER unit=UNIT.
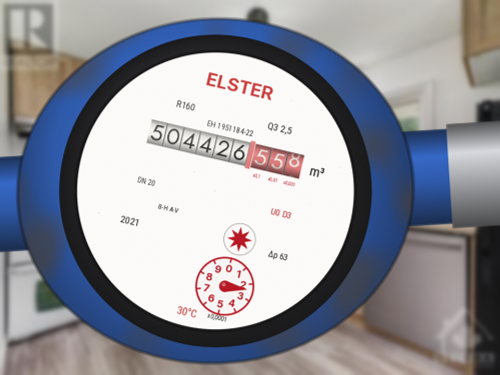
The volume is value=504426.5582 unit=m³
